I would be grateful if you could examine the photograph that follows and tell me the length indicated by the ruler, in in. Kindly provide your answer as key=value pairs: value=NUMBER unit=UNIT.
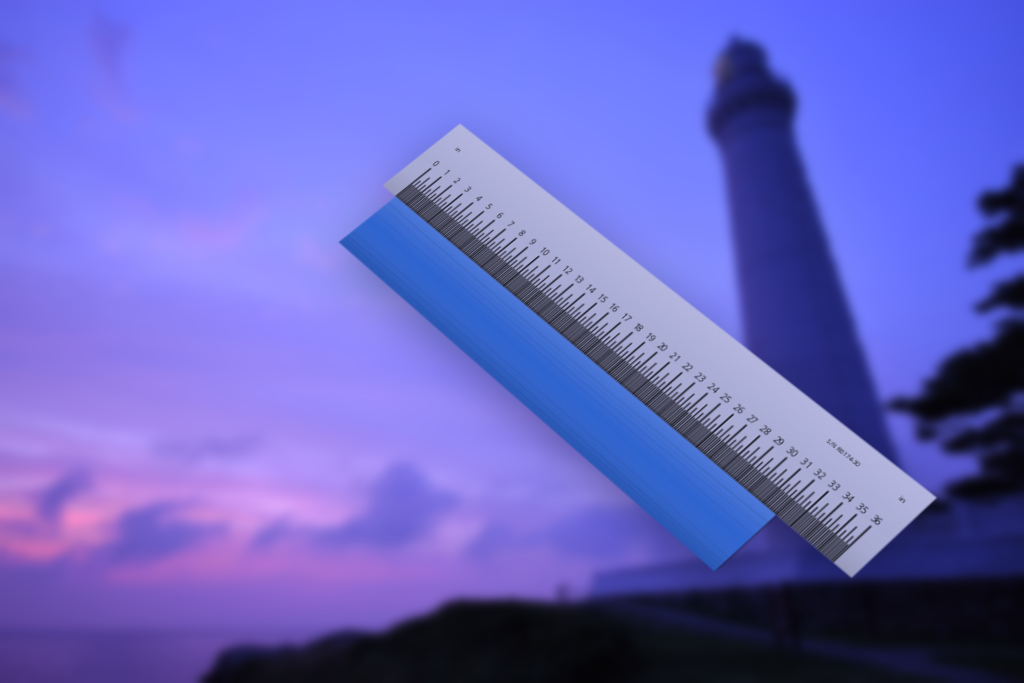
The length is value=32 unit=in
